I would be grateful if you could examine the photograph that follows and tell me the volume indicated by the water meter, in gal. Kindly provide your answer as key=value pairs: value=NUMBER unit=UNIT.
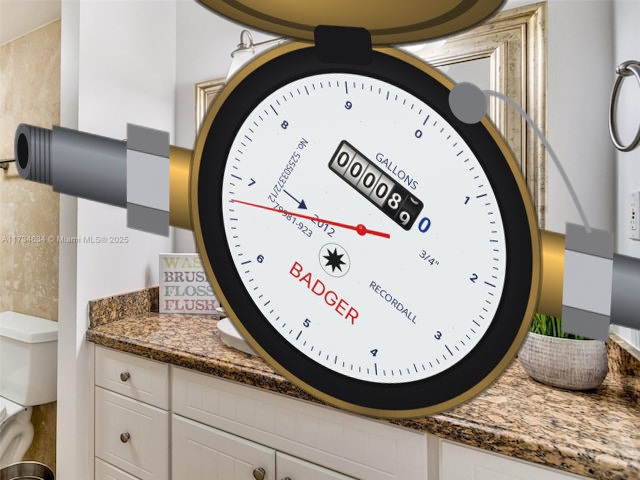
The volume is value=886.7 unit=gal
